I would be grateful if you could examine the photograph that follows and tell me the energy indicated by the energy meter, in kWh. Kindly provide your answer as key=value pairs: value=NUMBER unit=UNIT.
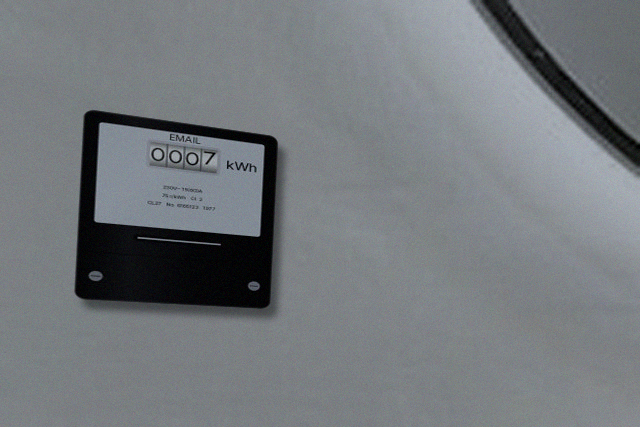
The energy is value=7 unit=kWh
